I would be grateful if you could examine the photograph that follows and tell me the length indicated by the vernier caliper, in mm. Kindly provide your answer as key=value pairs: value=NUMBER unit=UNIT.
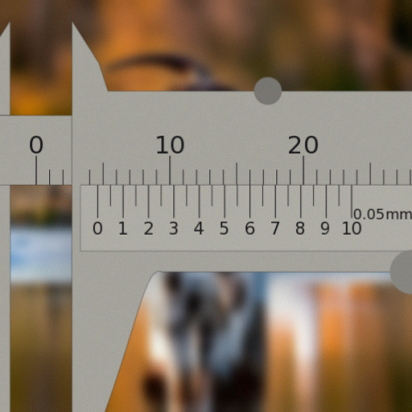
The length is value=4.6 unit=mm
